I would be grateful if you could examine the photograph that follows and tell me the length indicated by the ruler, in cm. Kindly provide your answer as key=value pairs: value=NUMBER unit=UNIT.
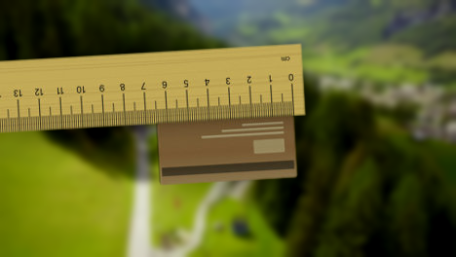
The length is value=6.5 unit=cm
